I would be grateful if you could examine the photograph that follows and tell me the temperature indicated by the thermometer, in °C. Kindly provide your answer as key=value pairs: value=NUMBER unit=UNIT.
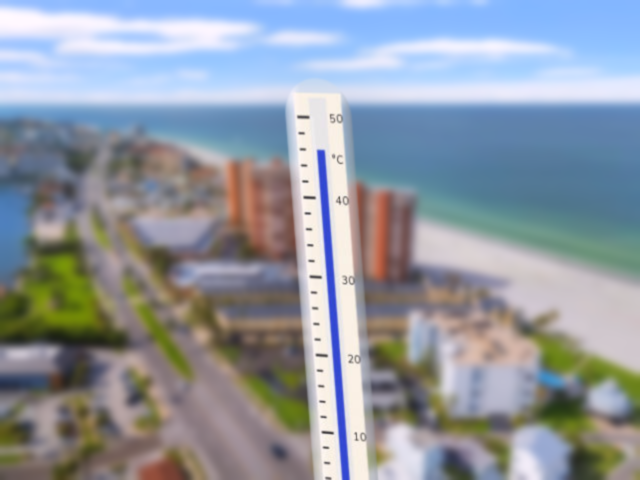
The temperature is value=46 unit=°C
